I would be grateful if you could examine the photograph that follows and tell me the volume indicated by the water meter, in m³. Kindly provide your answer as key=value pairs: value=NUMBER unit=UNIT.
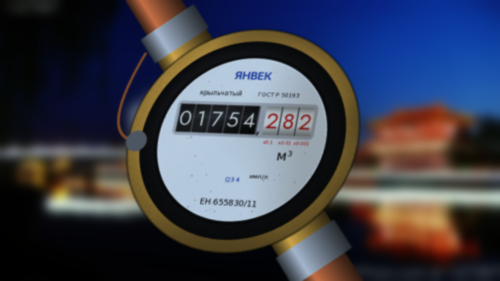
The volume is value=1754.282 unit=m³
